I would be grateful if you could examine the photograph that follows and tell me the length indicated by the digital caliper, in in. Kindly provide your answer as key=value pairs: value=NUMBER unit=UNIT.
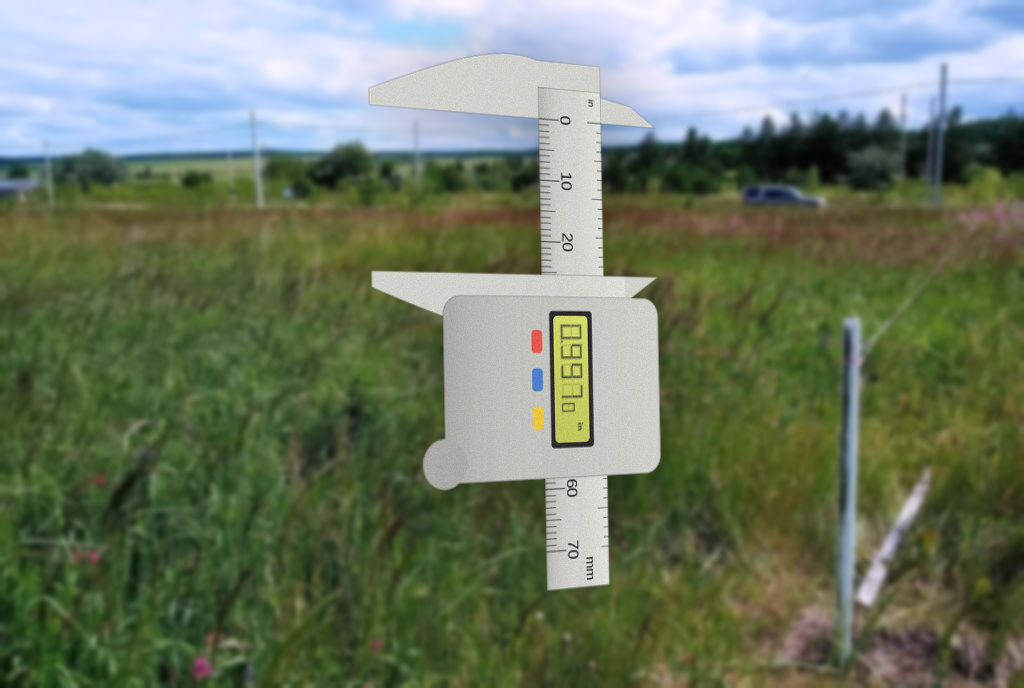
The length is value=0.9970 unit=in
